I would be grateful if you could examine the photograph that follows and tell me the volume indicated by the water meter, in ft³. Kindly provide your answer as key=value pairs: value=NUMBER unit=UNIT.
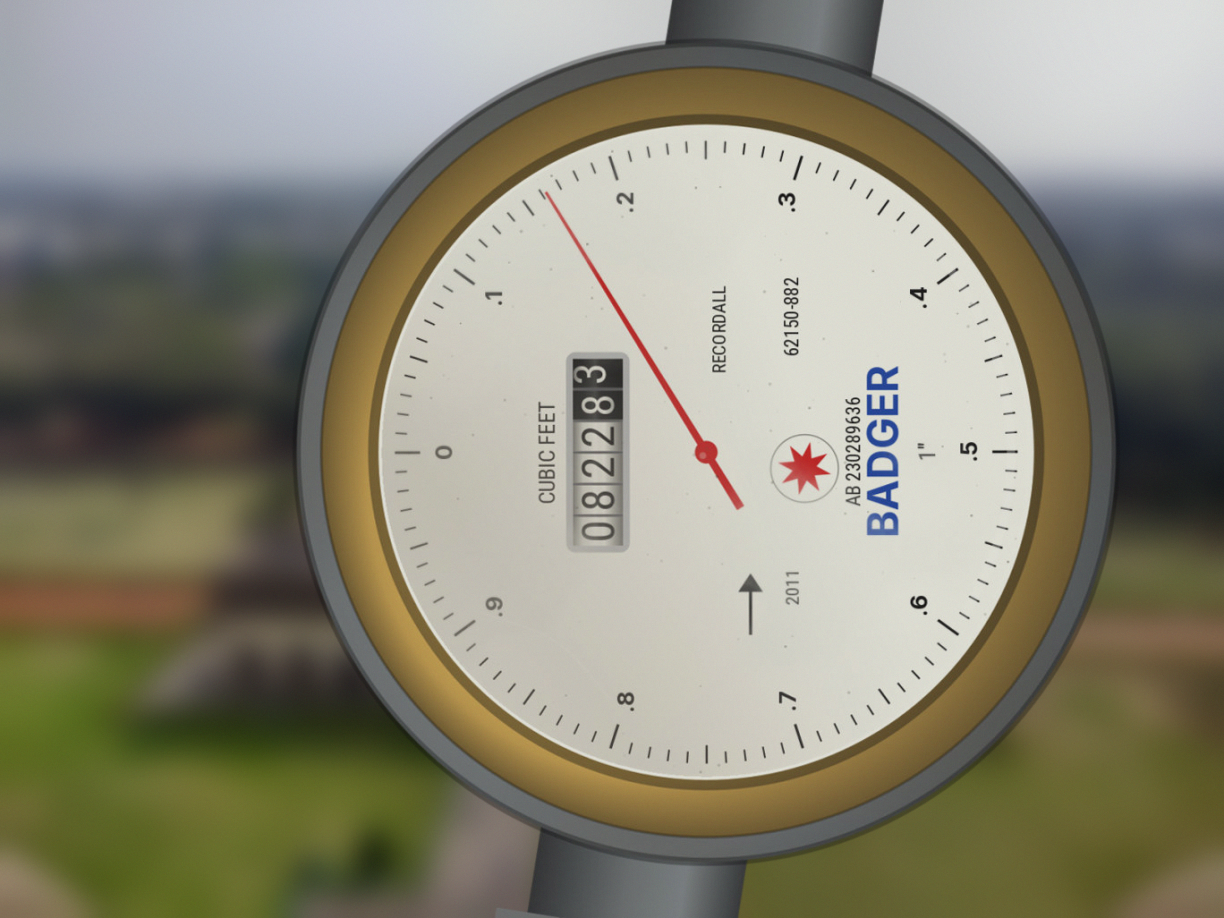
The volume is value=82283.16 unit=ft³
